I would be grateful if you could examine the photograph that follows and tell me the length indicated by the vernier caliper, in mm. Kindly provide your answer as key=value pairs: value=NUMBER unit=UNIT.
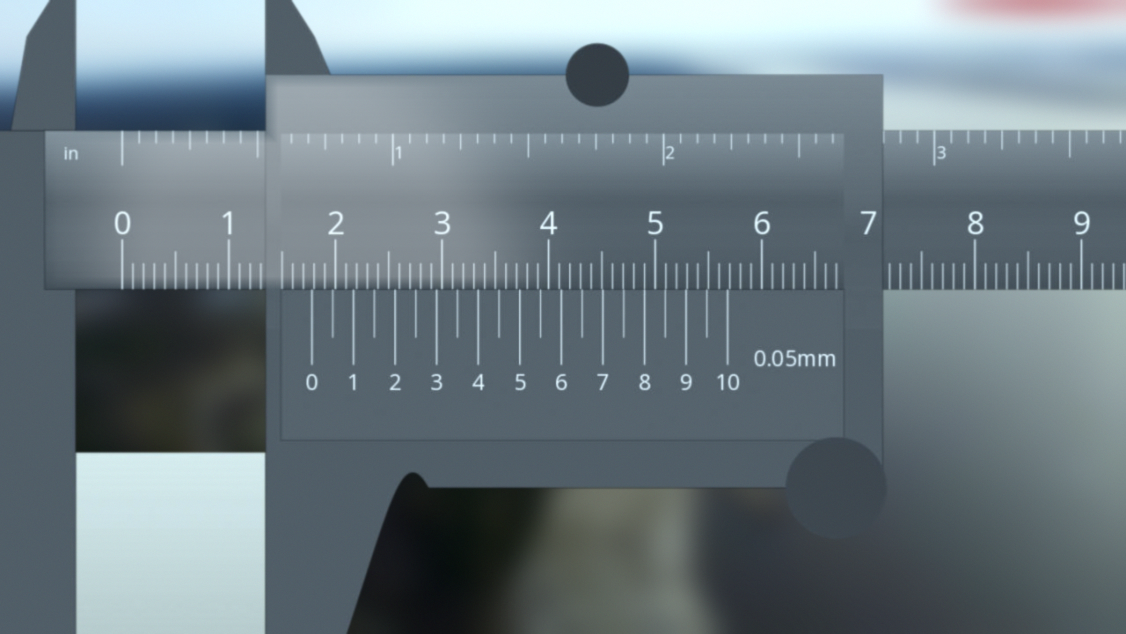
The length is value=17.8 unit=mm
